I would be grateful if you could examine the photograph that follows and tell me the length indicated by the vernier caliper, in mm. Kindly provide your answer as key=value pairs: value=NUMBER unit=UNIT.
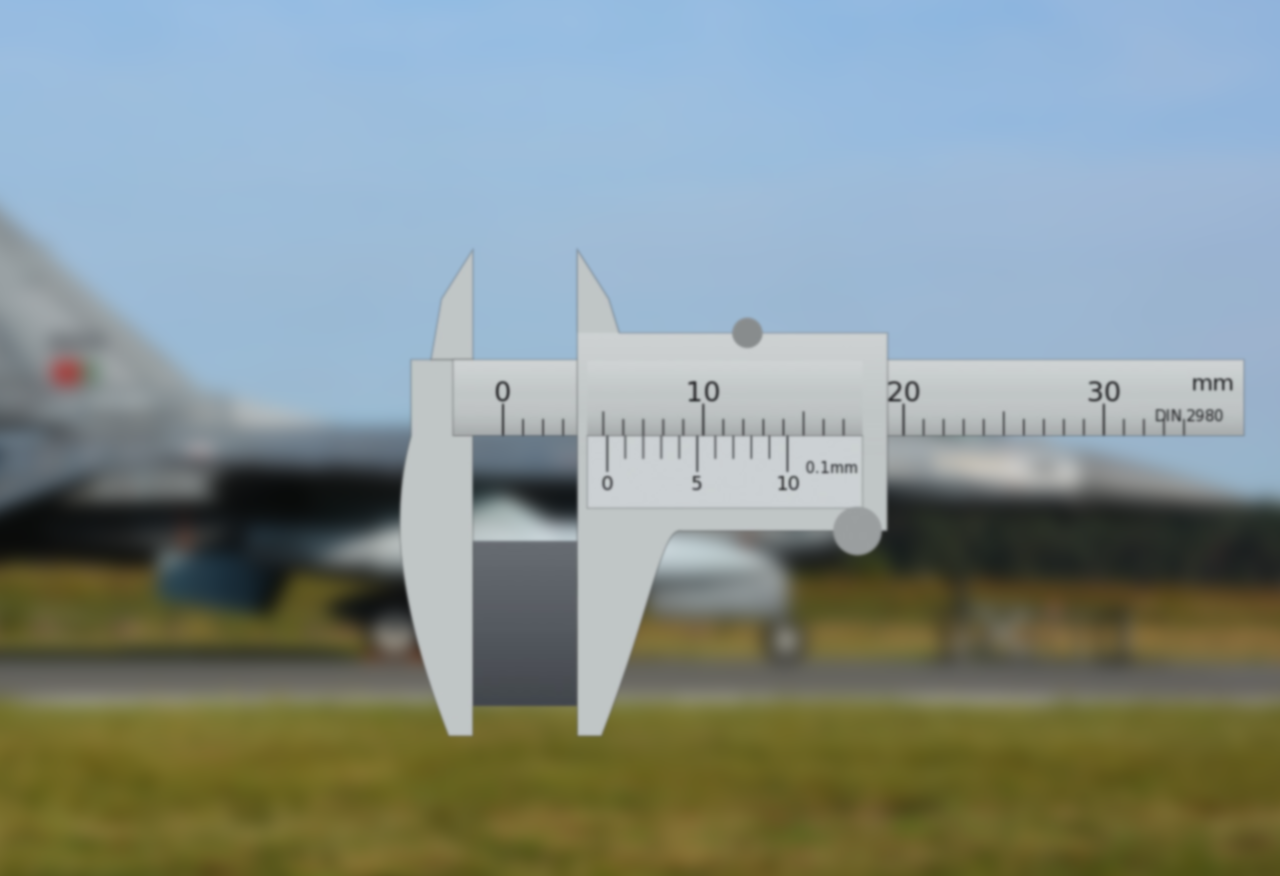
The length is value=5.2 unit=mm
